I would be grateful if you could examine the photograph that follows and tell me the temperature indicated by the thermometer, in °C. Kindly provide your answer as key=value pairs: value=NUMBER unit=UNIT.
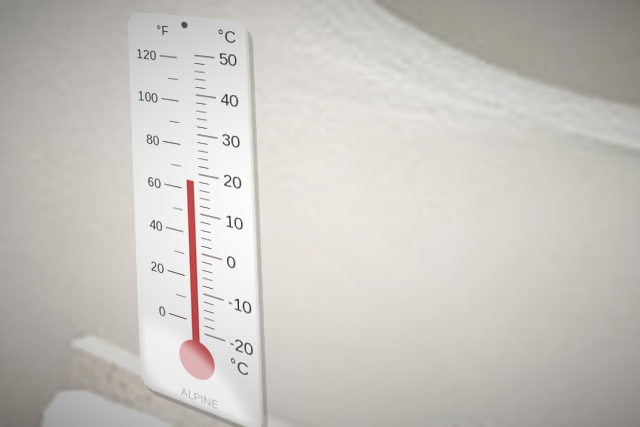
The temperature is value=18 unit=°C
